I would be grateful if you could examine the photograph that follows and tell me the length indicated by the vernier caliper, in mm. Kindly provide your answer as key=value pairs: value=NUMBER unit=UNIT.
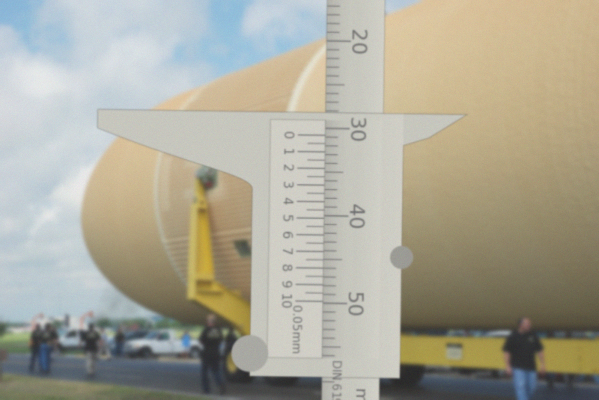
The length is value=30.8 unit=mm
